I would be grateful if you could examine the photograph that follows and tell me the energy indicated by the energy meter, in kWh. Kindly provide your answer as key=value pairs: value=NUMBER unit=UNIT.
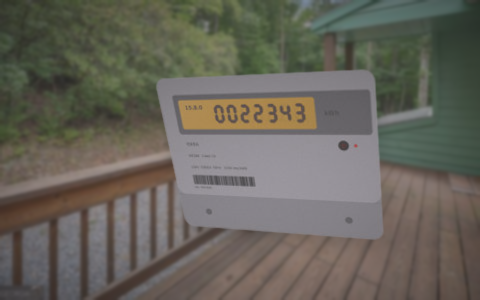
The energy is value=22343 unit=kWh
